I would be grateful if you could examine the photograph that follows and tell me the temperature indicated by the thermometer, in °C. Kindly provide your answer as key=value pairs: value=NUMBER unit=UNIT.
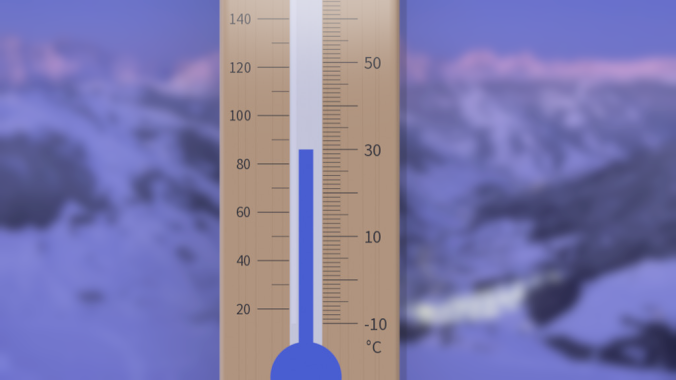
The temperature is value=30 unit=°C
